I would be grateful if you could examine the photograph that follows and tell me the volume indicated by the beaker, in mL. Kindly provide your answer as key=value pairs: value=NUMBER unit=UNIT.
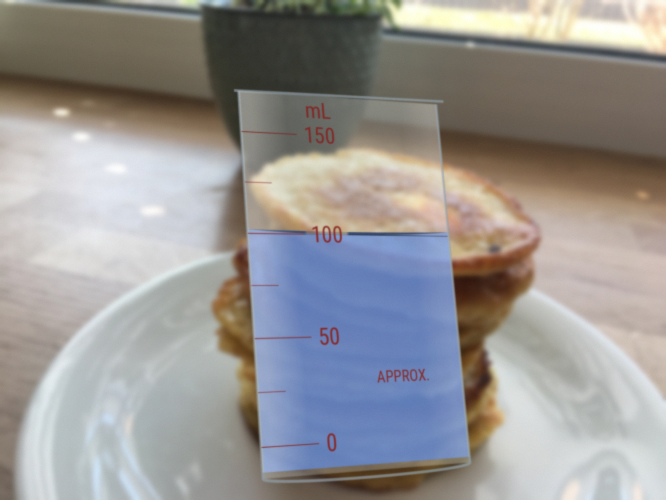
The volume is value=100 unit=mL
